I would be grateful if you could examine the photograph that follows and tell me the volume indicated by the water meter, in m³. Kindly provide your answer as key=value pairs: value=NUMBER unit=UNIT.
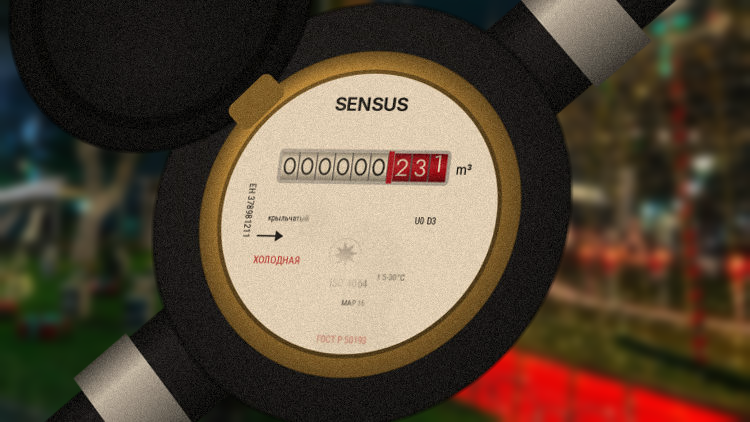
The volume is value=0.231 unit=m³
